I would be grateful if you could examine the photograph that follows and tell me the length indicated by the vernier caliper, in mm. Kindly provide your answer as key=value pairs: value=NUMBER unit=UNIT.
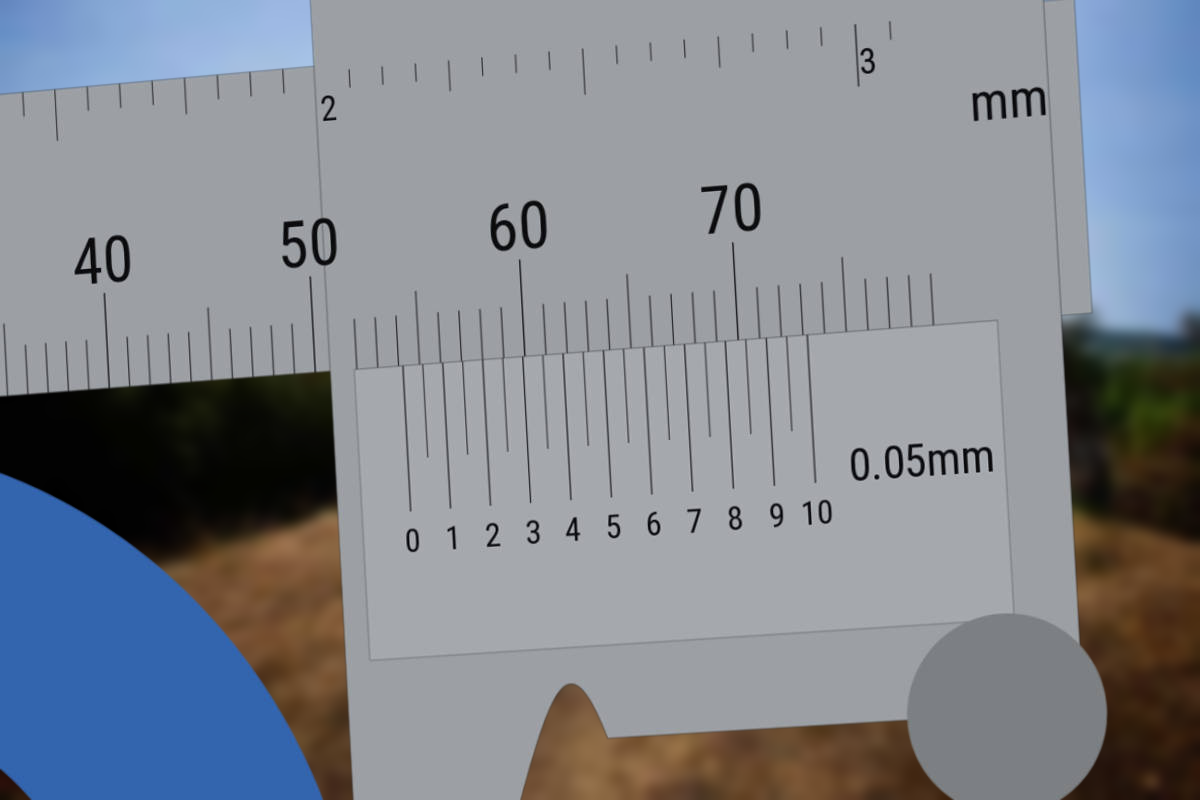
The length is value=54.2 unit=mm
